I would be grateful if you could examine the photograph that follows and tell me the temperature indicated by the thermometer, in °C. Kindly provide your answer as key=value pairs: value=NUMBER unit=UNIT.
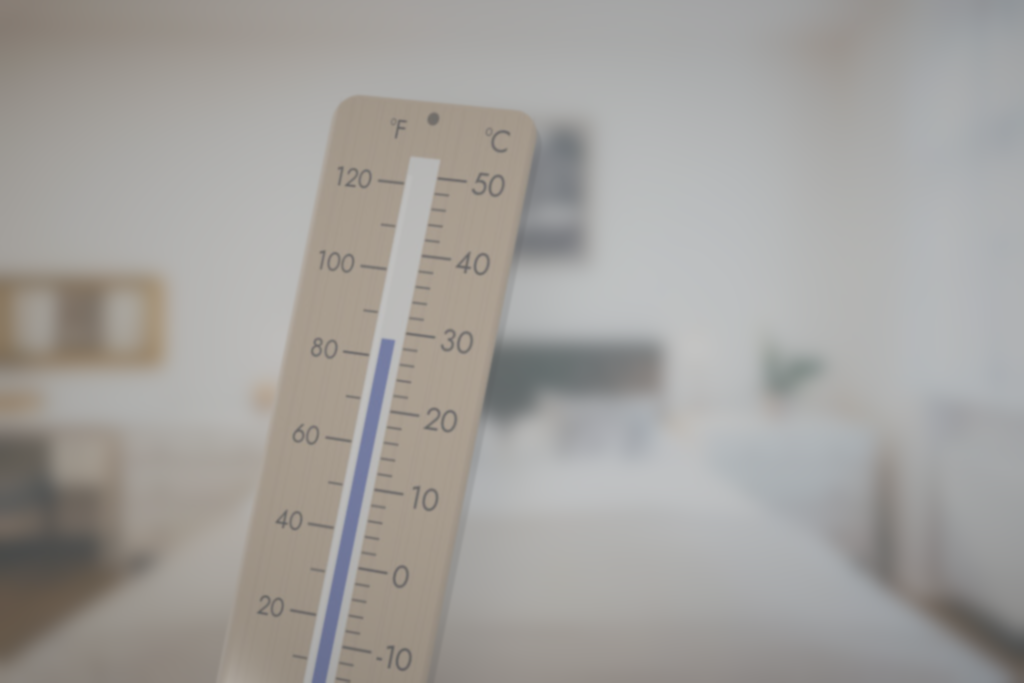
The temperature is value=29 unit=°C
